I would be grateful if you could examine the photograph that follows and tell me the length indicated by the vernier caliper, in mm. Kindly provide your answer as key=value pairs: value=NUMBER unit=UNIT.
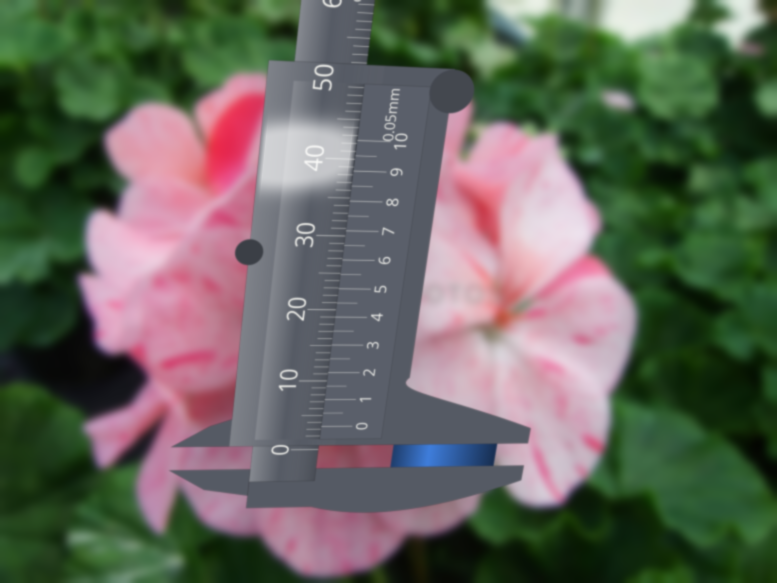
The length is value=3.4 unit=mm
